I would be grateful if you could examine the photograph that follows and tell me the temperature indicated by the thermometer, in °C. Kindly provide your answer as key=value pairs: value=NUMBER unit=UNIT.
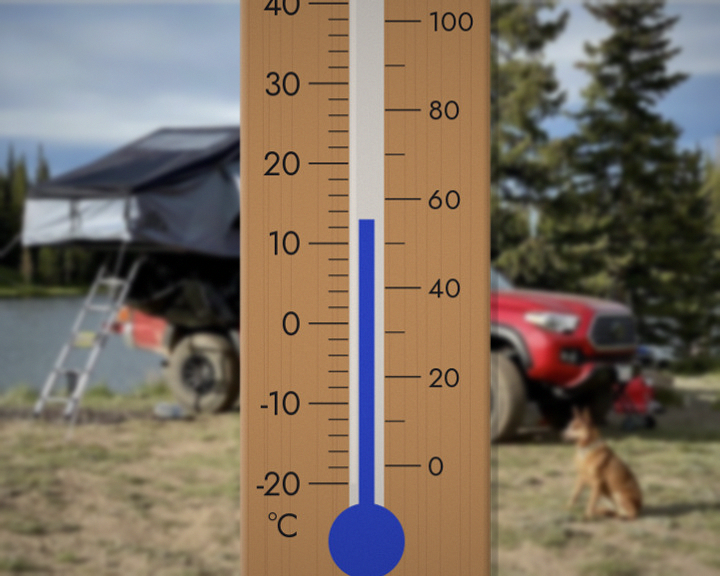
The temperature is value=13 unit=°C
